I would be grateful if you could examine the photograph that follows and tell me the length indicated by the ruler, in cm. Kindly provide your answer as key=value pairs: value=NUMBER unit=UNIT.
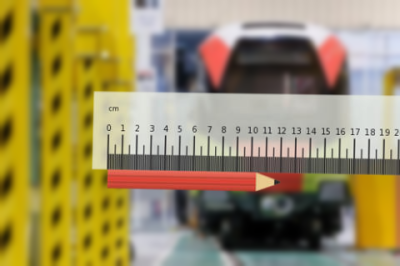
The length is value=12 unit=cm
